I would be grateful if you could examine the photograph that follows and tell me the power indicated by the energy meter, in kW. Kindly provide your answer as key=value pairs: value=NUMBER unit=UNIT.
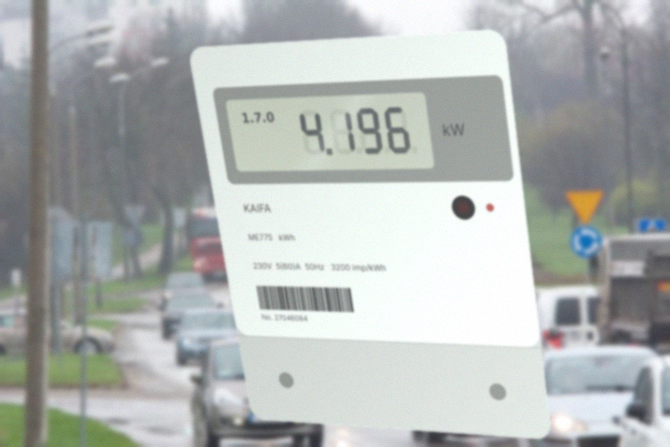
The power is value=4.196 unit=kW
